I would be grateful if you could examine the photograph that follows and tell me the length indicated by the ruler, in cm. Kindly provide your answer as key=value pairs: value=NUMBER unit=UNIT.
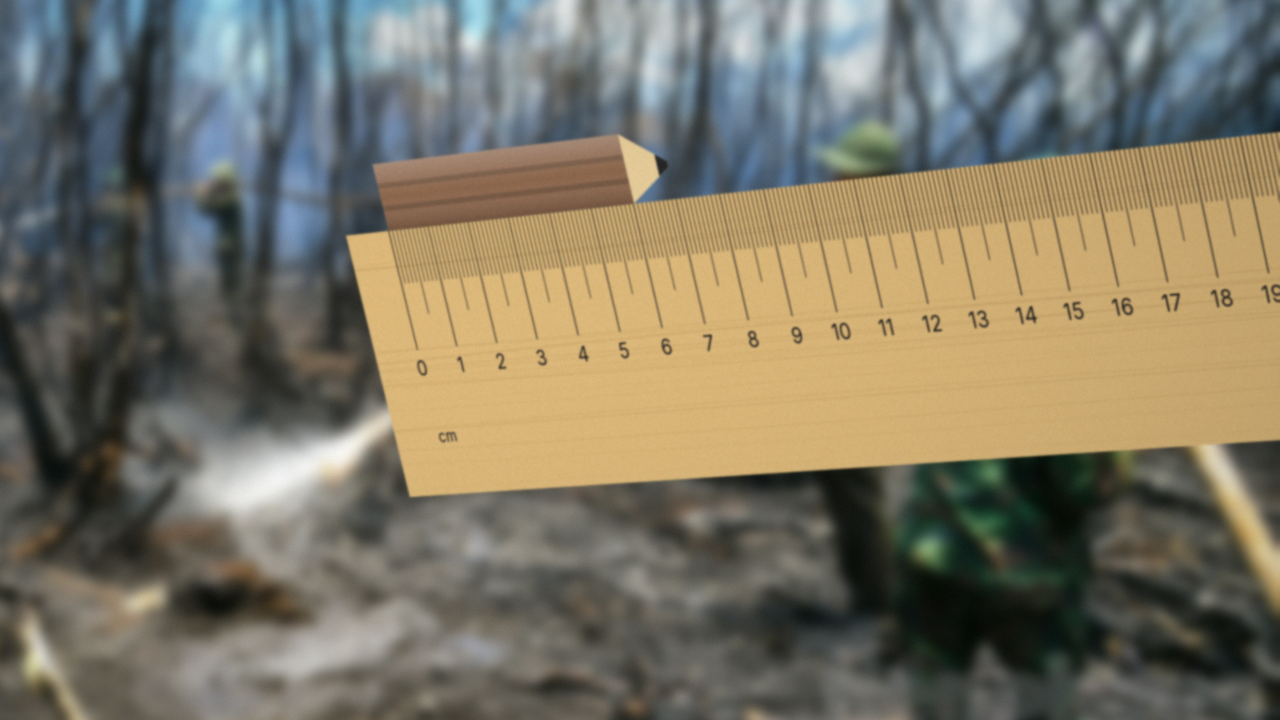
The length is value=7 unit=cm
